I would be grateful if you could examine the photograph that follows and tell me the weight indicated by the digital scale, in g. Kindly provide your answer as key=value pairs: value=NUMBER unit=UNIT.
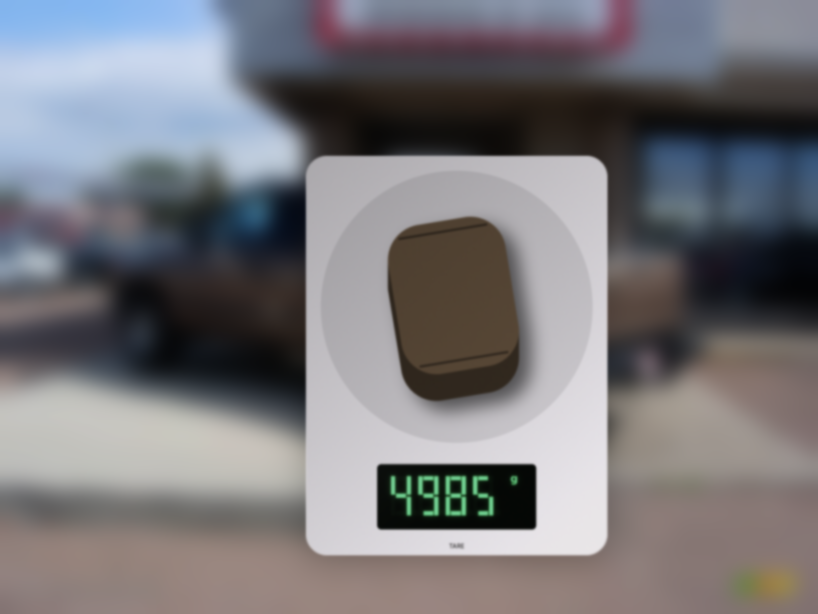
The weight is value=4985 unit=g
